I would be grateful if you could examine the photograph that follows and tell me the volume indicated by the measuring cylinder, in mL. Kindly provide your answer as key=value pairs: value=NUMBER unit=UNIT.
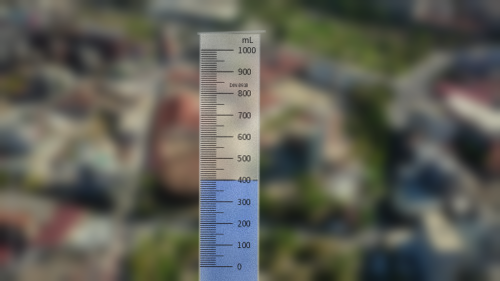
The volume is value=400 unit=mL
